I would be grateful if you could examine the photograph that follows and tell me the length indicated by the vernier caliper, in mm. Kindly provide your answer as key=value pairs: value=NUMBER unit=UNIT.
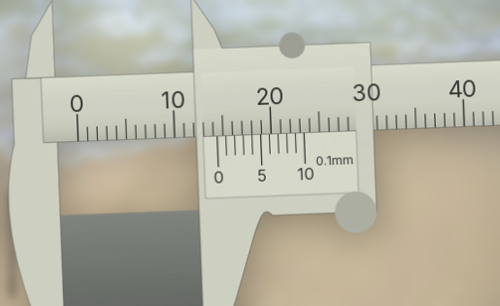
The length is value=14.4 unit=mm
